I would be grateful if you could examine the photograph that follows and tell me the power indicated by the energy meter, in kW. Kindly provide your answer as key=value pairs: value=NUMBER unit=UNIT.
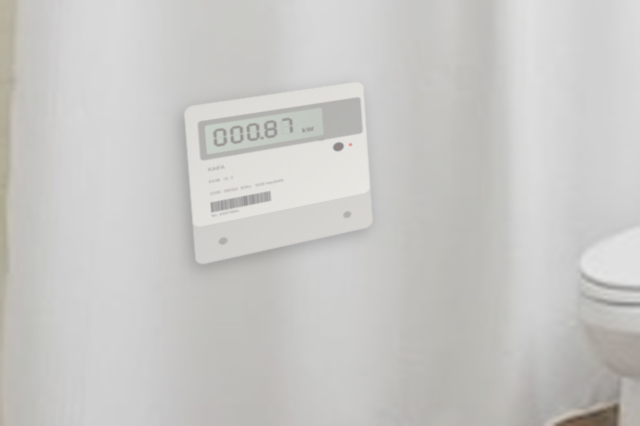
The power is value=0.87 unit=kW
